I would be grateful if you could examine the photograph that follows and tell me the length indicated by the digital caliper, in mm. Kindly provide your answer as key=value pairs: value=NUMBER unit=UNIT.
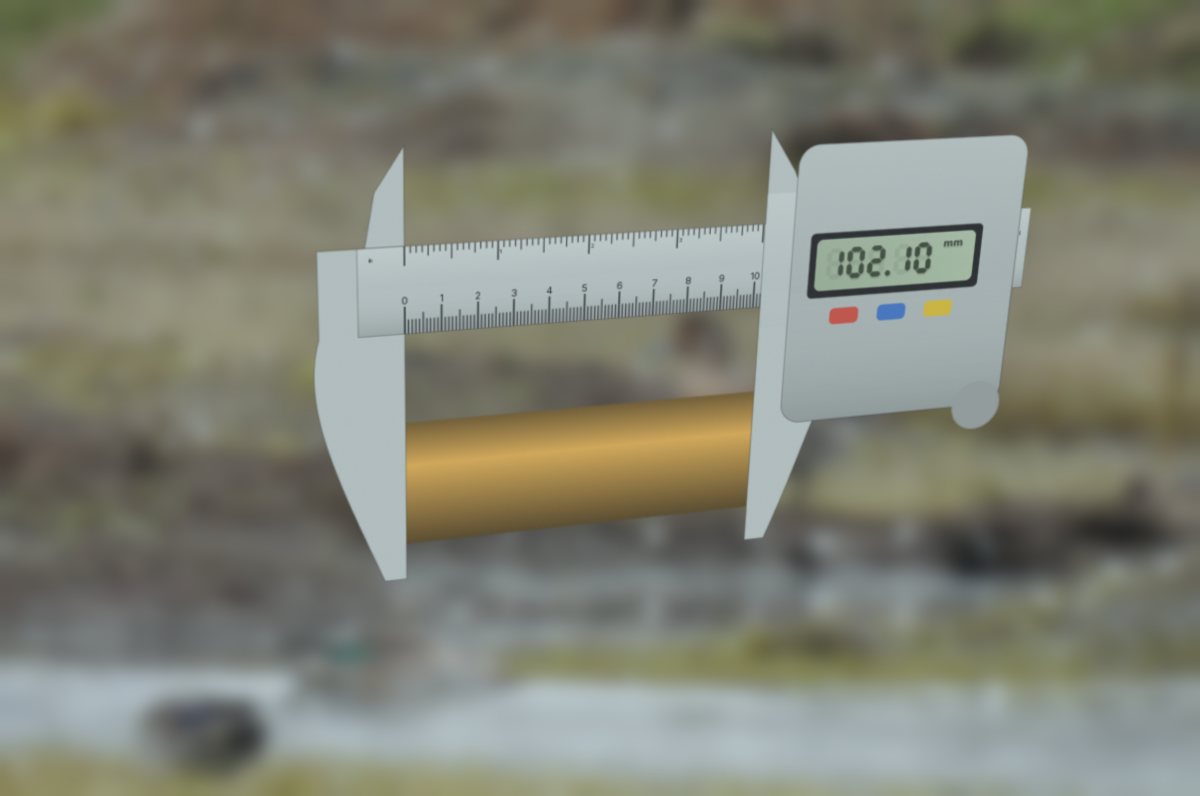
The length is value=102.10 unit=mm
